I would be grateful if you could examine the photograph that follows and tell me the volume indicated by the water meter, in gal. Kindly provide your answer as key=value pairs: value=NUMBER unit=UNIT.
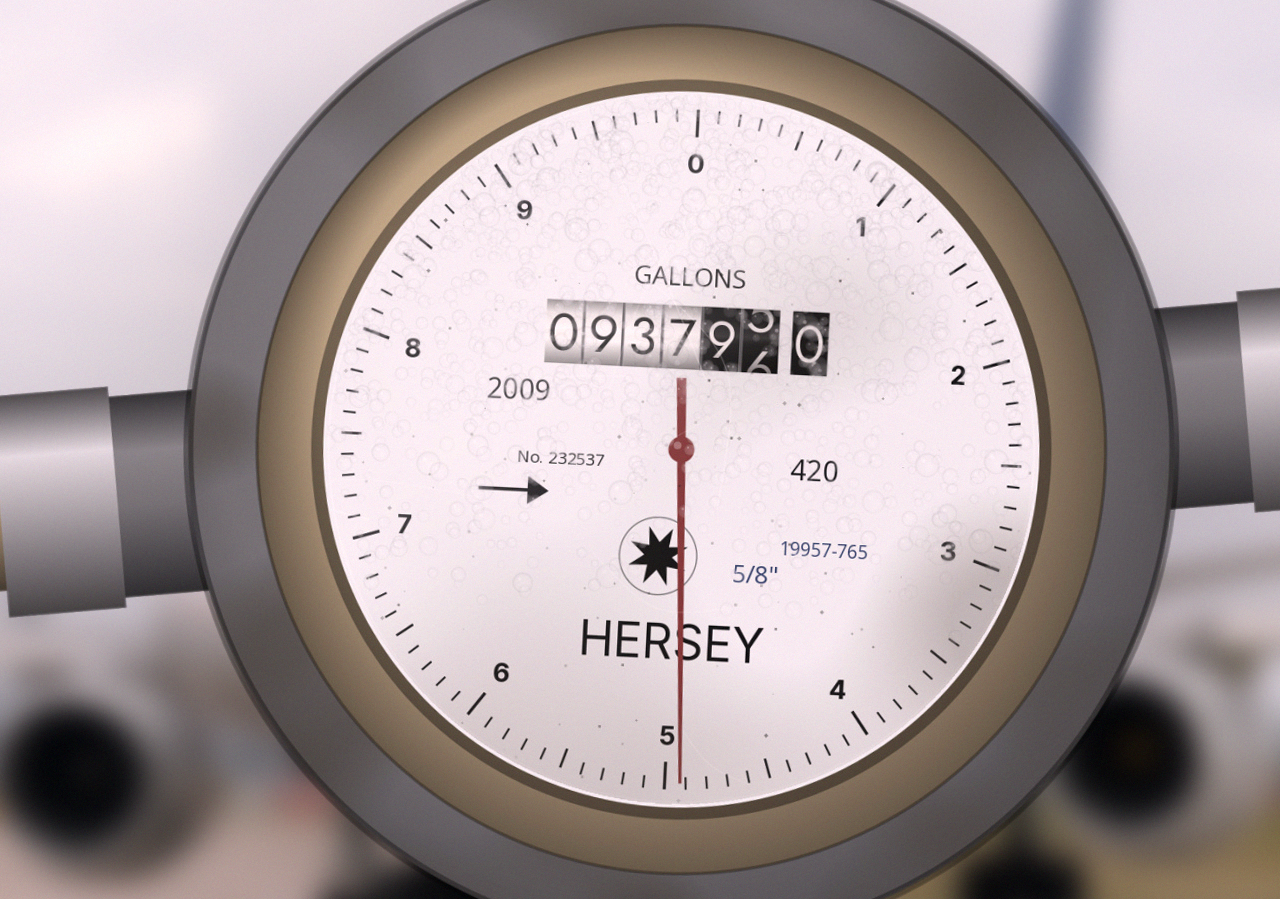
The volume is value=937954.9 unit=gal
